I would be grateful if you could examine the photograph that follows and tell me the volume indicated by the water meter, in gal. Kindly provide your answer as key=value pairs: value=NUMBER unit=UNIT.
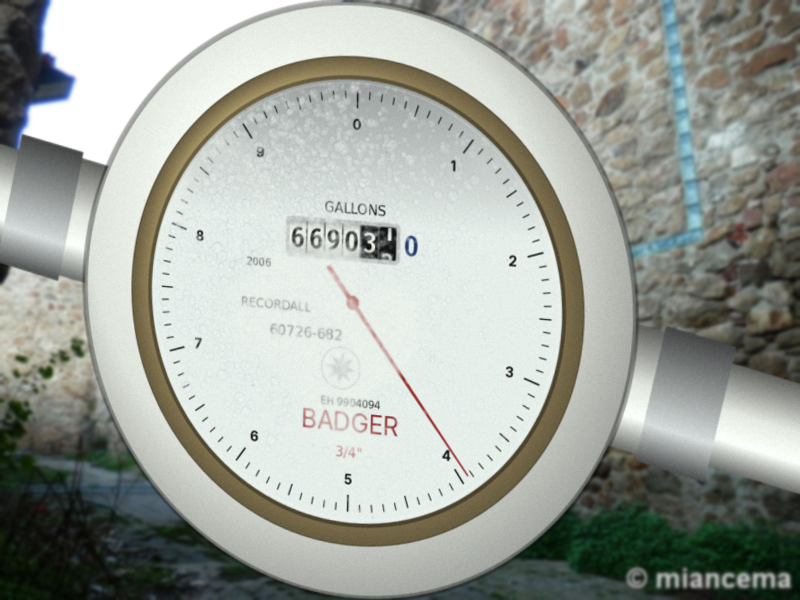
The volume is value=6690313.9 unit=gal
